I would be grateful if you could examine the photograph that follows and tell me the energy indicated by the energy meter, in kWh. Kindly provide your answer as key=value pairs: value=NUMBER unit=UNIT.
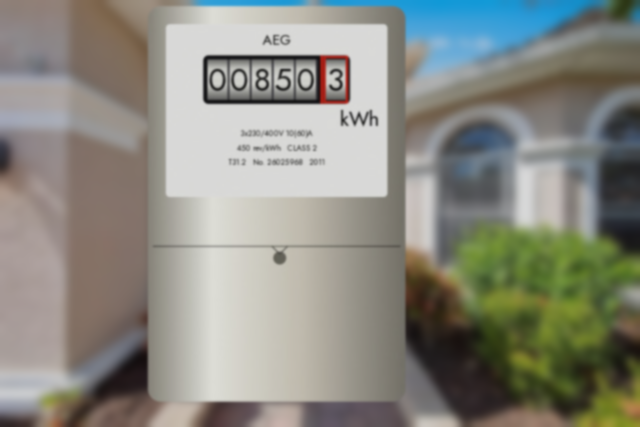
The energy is value=850.3 unit=kWh
